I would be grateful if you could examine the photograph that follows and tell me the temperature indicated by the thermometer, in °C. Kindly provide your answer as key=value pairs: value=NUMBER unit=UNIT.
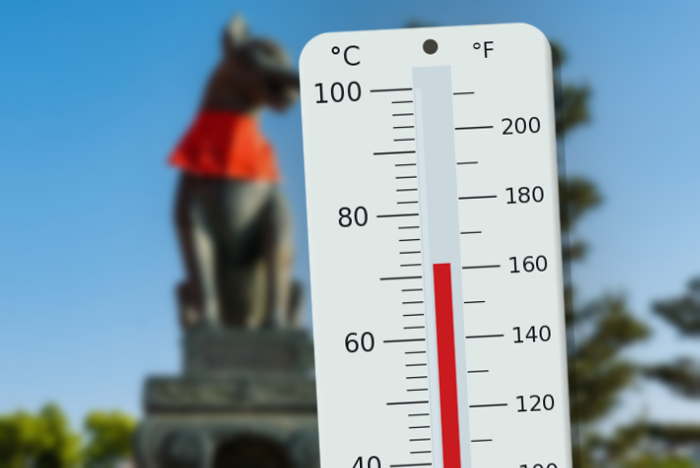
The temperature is value=72 unit=°C
